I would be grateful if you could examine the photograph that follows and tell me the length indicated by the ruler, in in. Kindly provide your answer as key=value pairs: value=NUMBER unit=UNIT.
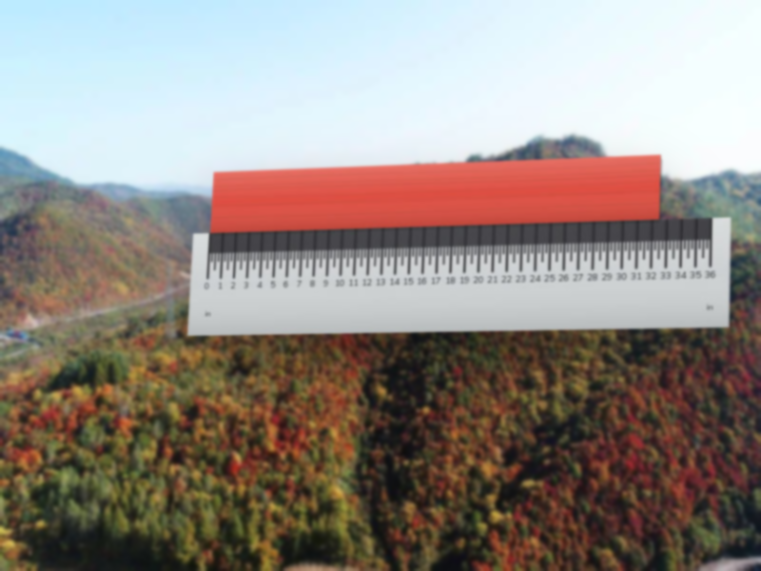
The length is value=32.5 unit=in
